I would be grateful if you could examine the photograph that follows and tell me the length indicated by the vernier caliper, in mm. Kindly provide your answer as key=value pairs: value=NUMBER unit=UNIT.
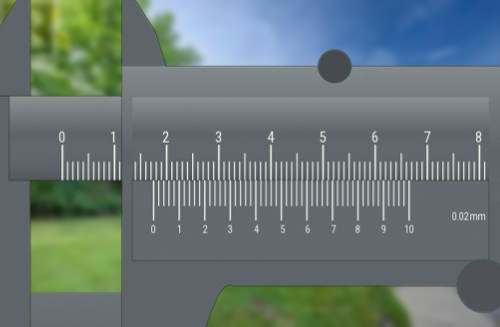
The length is value=17.5 unit=mm
